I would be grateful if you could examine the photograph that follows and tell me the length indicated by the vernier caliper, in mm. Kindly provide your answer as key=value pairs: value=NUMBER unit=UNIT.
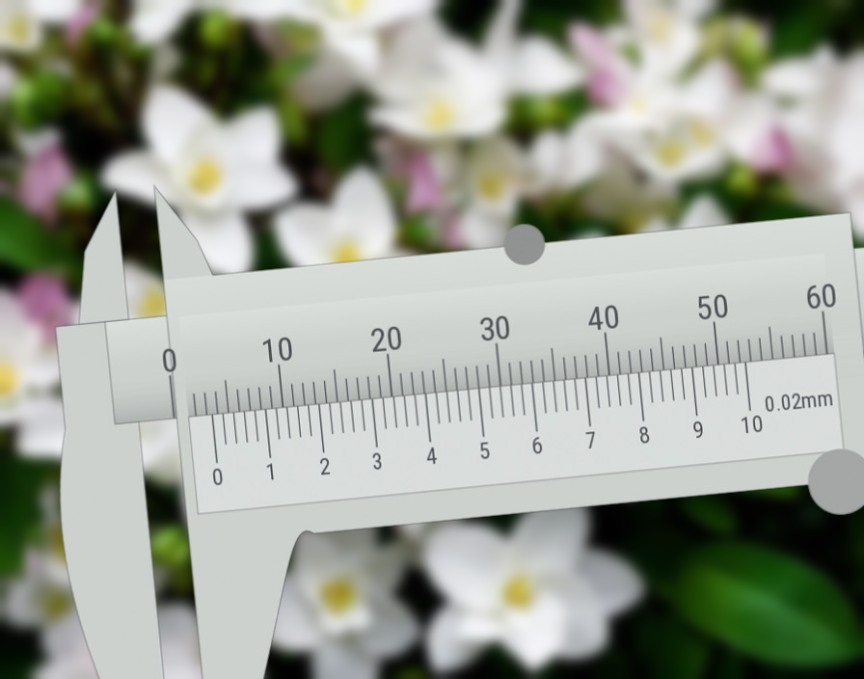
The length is value=3.5 unit=mm
